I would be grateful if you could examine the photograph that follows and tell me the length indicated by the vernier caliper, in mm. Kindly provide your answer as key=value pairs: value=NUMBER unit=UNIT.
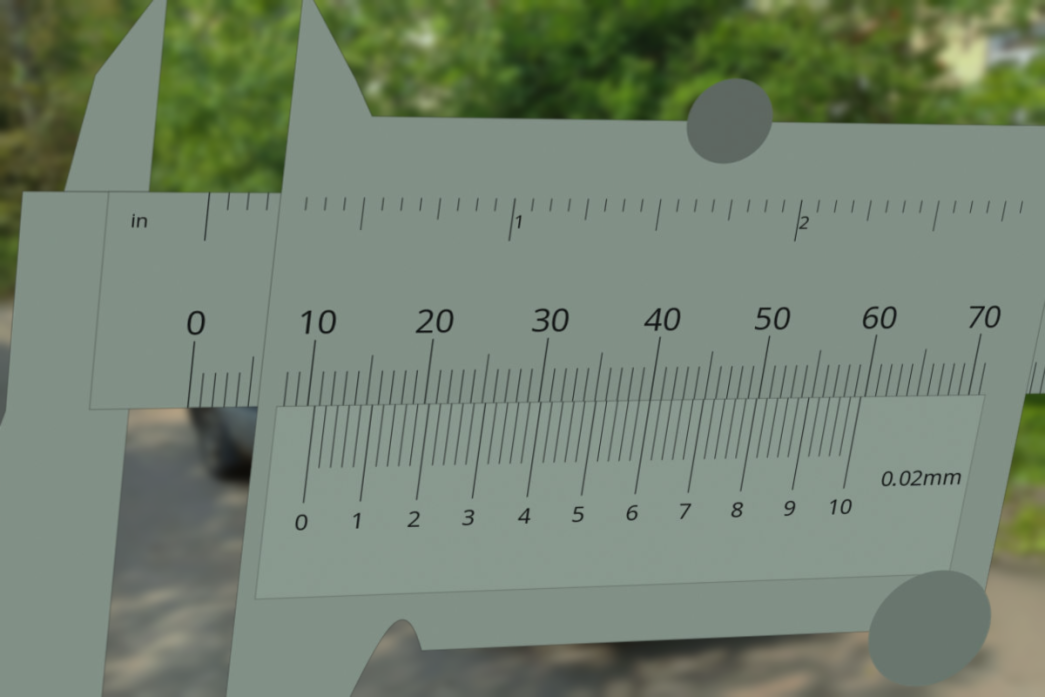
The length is value=10.6 unit=mm
